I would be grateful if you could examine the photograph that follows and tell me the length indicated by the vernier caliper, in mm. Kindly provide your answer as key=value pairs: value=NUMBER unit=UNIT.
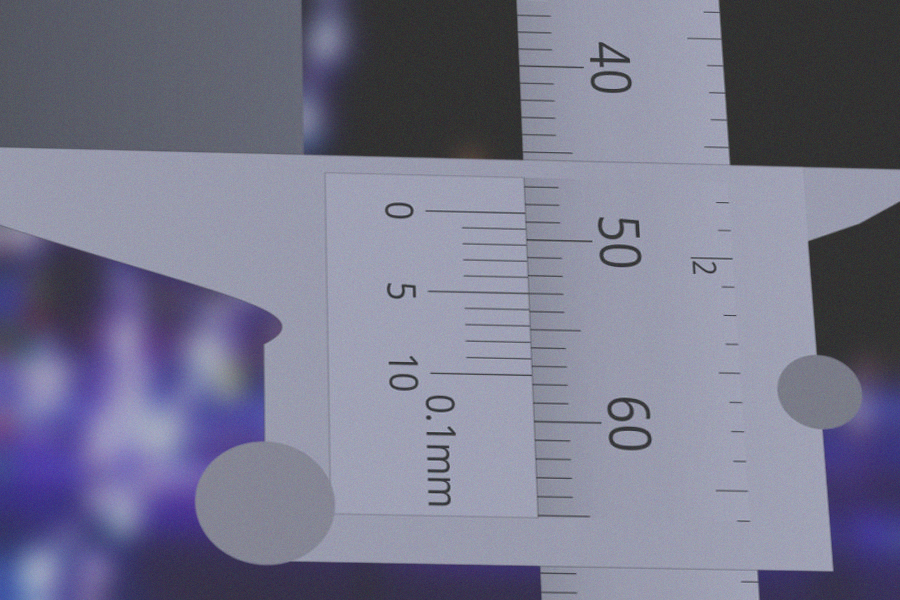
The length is value=48.5 unit=mm
